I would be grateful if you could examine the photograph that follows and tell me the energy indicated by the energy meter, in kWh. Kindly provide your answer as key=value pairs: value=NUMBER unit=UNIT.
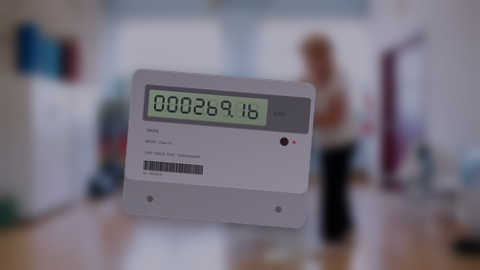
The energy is value=269.16 unit=kWh
